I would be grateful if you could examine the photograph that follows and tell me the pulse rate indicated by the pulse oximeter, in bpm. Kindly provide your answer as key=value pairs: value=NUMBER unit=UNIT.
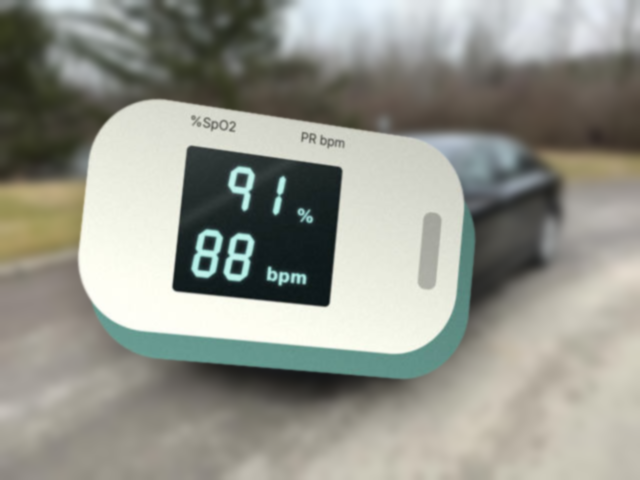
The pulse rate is value=88 unit=bpm
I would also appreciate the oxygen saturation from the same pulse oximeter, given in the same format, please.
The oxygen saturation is value=91 unit=%
